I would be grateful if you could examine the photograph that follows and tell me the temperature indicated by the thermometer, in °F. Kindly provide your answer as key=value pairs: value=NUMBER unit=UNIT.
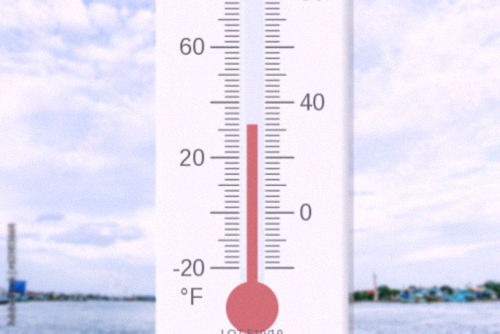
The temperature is value=32 unit=°F
